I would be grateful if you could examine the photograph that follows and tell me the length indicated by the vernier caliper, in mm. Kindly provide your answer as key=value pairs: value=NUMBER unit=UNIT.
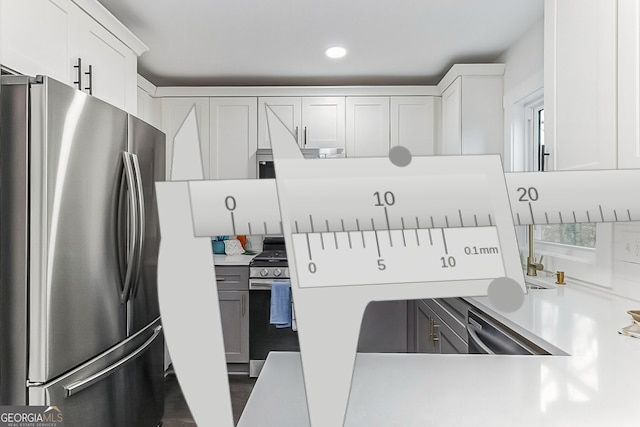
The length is value=4.6 unit=mm
